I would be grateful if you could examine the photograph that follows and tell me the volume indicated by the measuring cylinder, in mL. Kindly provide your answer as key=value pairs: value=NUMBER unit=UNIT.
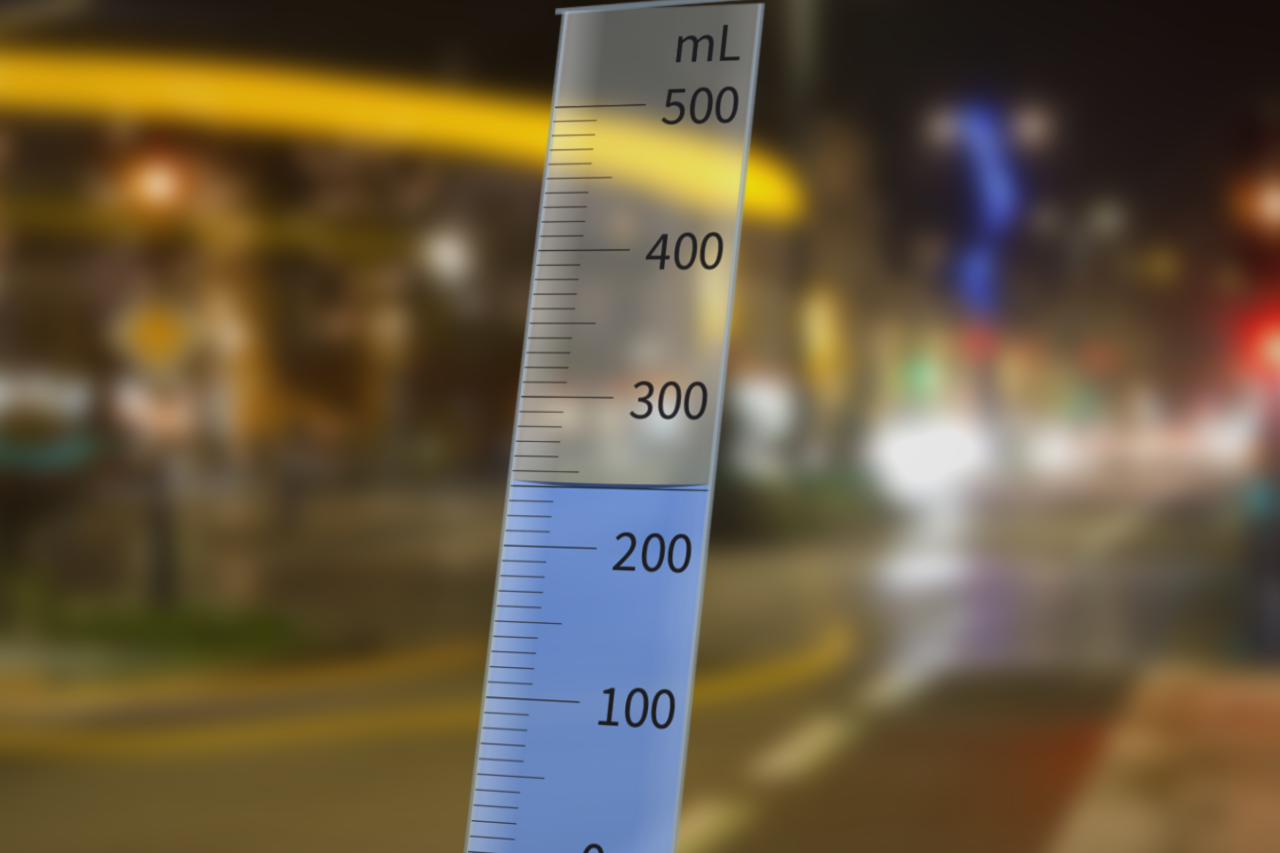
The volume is value=240 unit=mL
